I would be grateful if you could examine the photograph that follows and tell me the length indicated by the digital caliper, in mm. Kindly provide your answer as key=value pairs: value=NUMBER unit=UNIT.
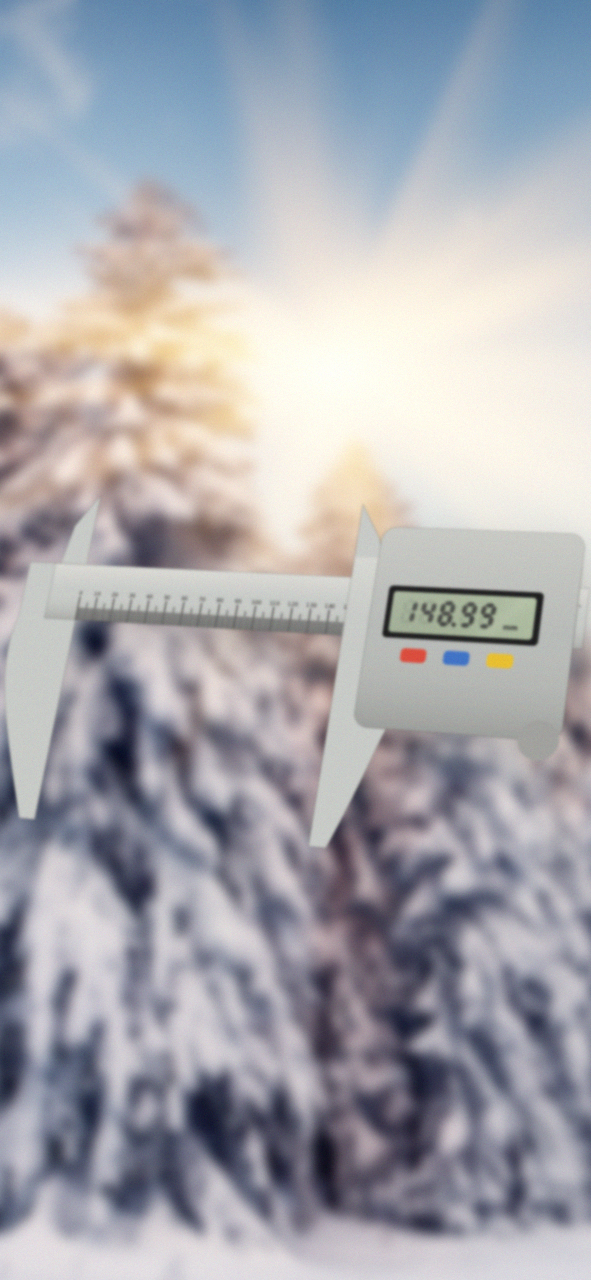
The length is value=148.99 unit=mm
